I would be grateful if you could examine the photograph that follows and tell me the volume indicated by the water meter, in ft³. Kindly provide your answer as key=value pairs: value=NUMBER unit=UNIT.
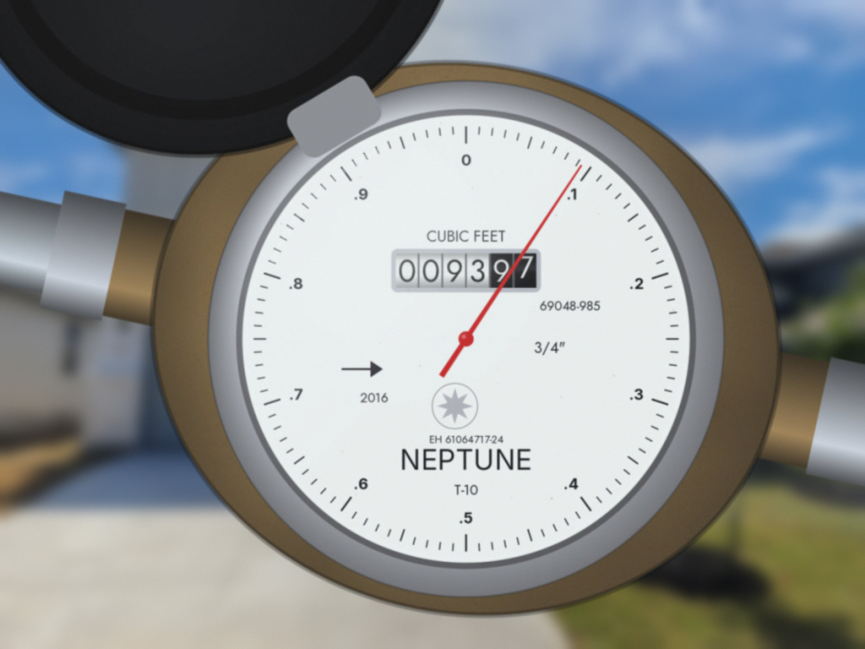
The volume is value=9397.09 unit=ft³
